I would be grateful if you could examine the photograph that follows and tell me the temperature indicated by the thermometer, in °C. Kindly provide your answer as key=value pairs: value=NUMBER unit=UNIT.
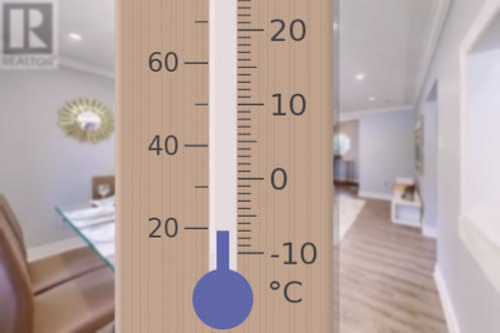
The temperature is value=-7 unit=°C
